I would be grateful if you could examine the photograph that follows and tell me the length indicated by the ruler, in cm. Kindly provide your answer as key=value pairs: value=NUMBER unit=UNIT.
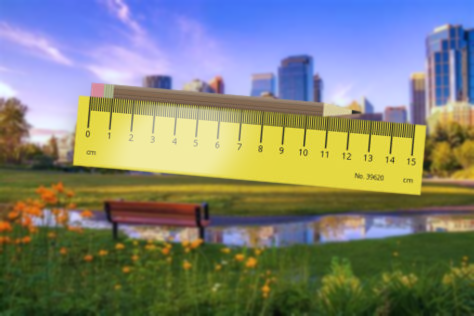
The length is value=12.5 unit=cm
